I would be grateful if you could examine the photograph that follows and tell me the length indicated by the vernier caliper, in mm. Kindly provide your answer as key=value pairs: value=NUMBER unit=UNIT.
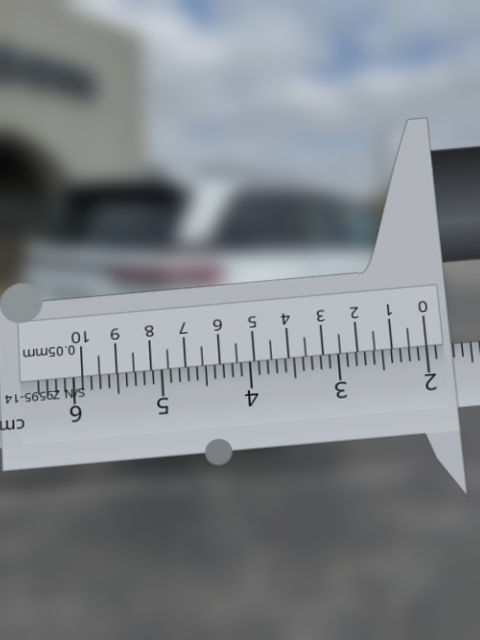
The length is value=20.0 unit=mm
